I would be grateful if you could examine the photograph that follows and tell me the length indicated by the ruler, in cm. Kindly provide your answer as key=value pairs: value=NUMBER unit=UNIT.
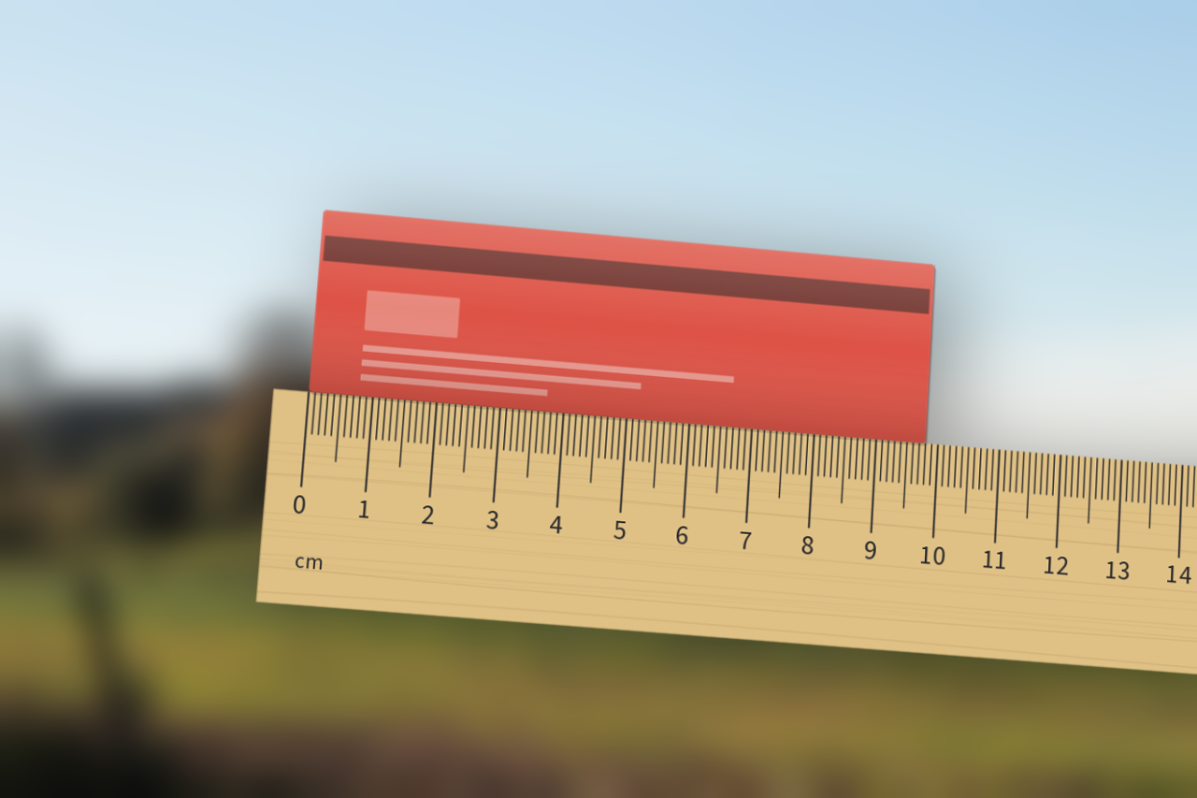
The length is value=9.8 unit=cm
